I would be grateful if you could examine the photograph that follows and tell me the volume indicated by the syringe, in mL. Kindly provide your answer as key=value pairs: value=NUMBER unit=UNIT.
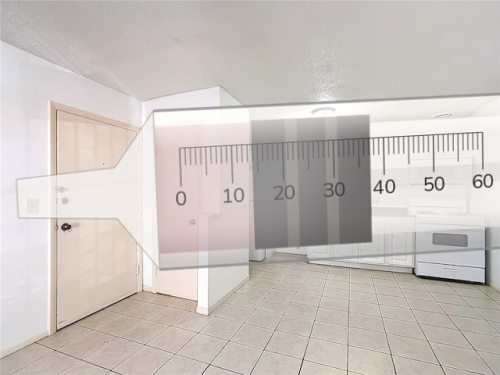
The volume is value=14 unit=mL
